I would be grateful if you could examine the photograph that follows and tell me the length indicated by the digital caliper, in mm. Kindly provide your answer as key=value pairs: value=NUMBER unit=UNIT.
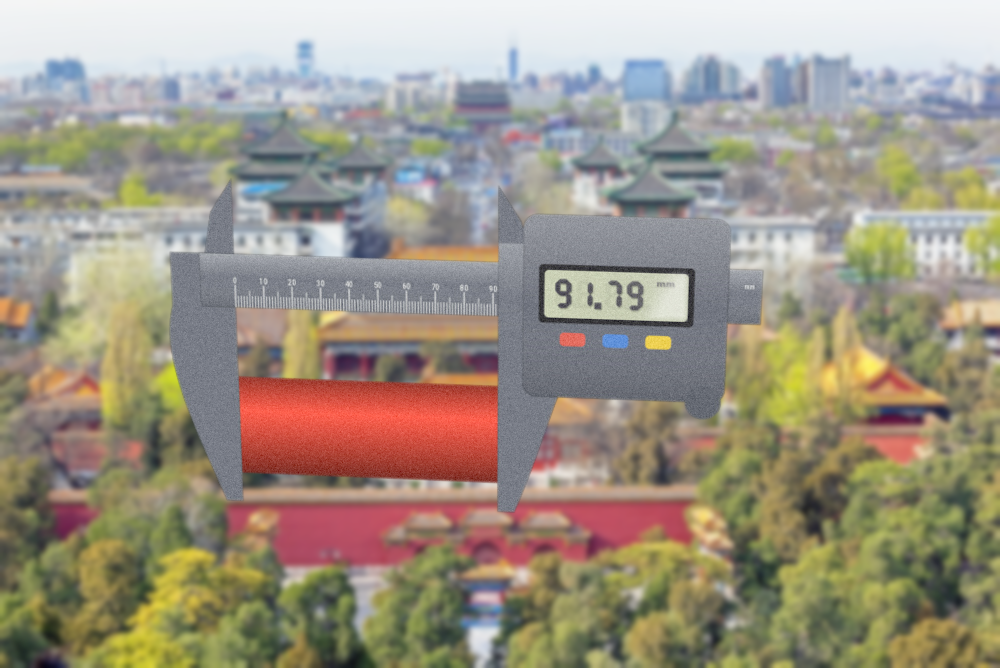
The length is value=91.79 unit=mm
